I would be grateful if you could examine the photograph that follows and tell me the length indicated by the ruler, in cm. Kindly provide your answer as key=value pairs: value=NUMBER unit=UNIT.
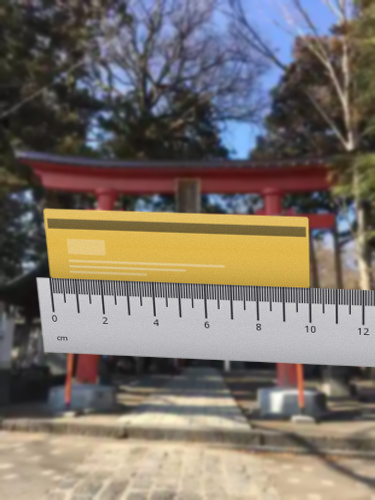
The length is value=10 unit=cm
